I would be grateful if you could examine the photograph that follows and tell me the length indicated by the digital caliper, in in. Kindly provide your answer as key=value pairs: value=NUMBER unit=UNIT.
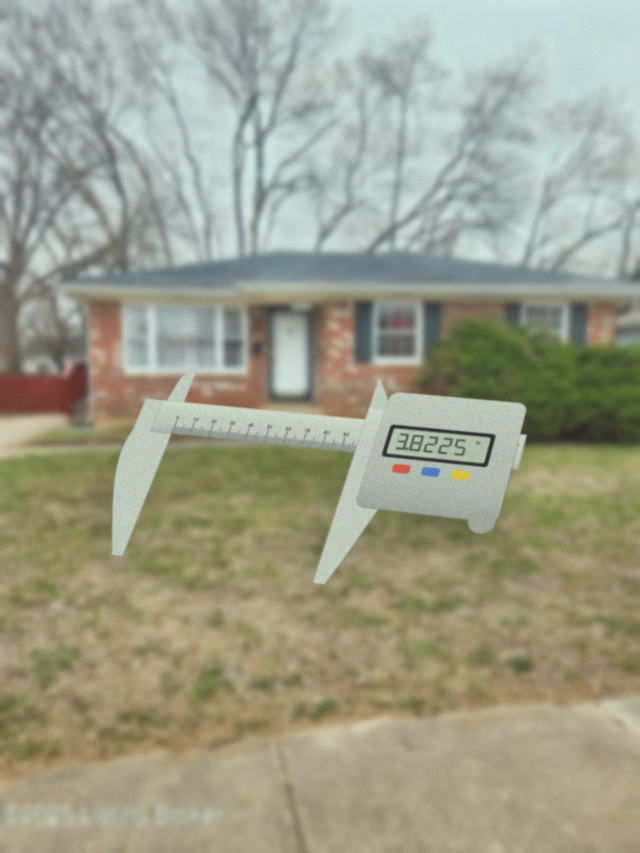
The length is value=3.8225 unit=in
